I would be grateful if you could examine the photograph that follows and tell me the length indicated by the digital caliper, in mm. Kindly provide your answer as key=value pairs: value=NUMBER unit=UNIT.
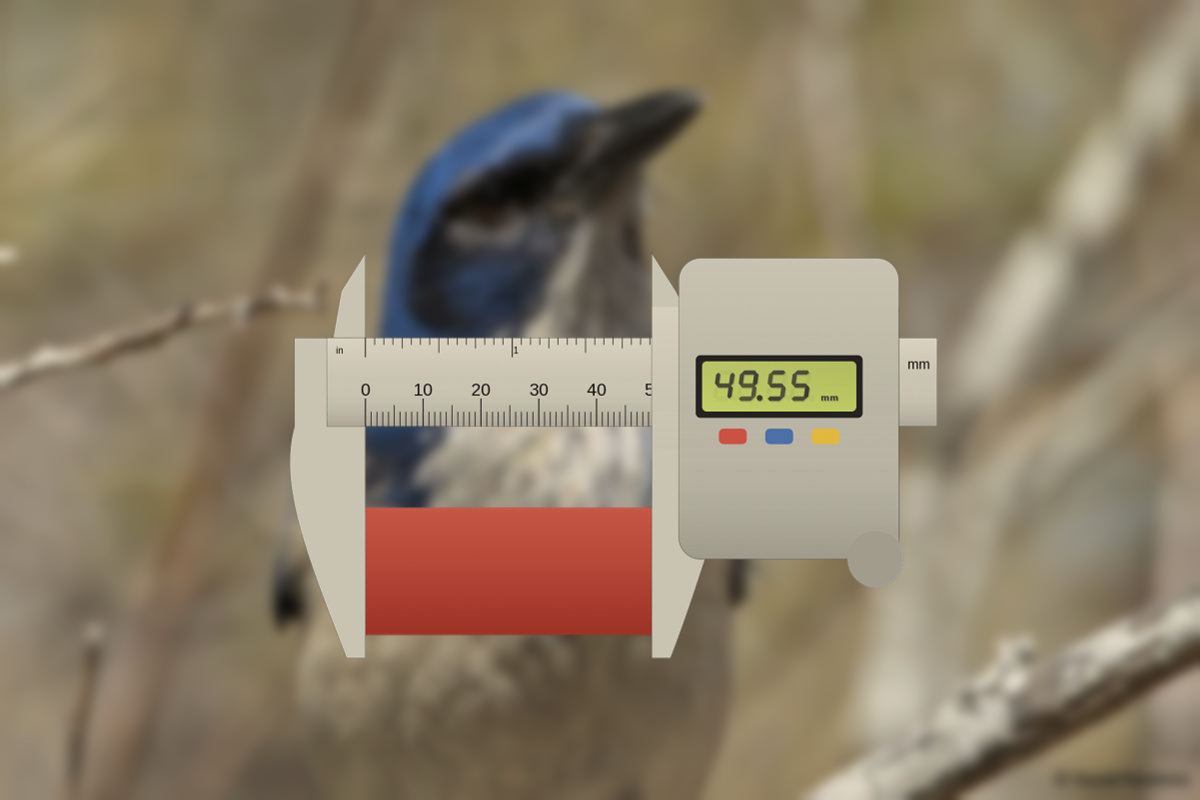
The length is value=49.55 unit=mm
